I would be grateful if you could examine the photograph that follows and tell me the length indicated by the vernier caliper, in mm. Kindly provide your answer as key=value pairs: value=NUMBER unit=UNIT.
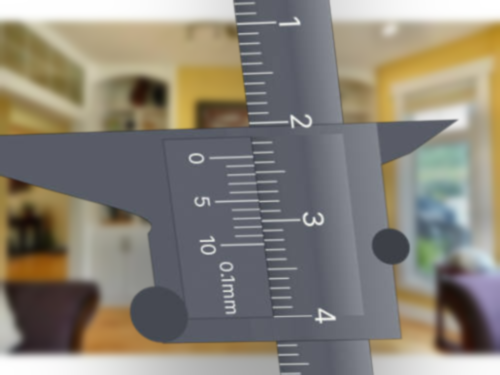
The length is value=23.4 unit=mm
